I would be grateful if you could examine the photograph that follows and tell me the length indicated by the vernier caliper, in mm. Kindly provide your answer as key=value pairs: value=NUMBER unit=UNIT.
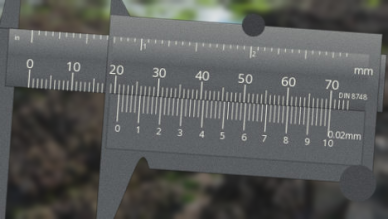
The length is value=21.0 unit=mm
